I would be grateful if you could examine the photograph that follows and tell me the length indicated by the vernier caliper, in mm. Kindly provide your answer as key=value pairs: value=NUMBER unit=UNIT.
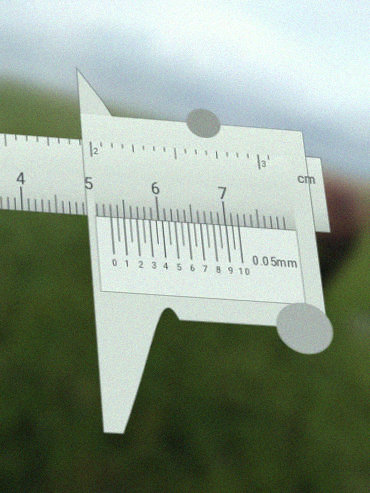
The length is value=53.0 unit=mm
